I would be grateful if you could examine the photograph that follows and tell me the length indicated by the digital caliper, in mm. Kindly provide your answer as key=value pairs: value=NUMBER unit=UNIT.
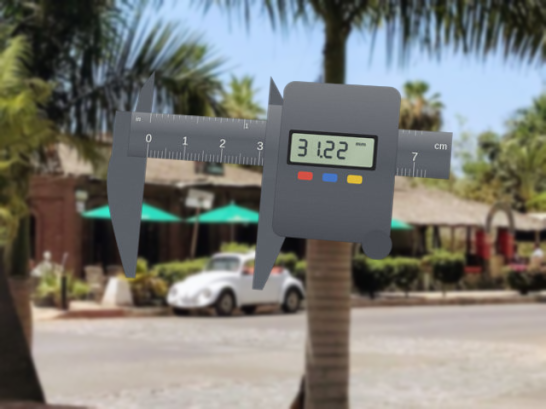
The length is value=31.22 unit=mm
